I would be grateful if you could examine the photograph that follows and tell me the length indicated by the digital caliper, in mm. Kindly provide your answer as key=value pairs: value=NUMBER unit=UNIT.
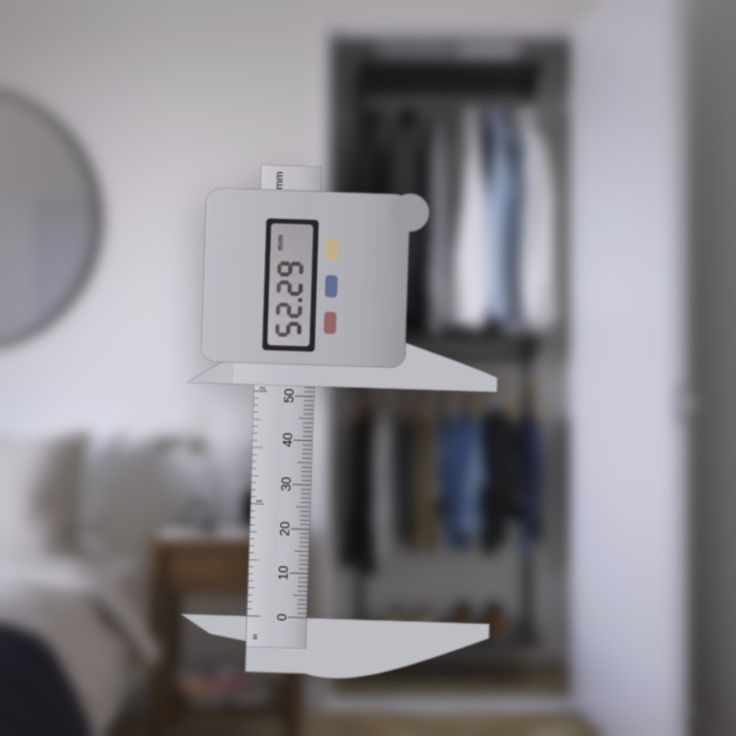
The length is value=52.29 unit=mm
